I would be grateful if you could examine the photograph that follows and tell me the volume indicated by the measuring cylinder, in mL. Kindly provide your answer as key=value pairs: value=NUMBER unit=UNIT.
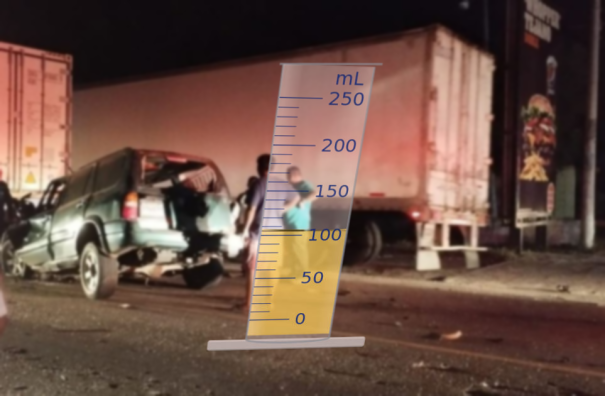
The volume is value=105 unit=mL
